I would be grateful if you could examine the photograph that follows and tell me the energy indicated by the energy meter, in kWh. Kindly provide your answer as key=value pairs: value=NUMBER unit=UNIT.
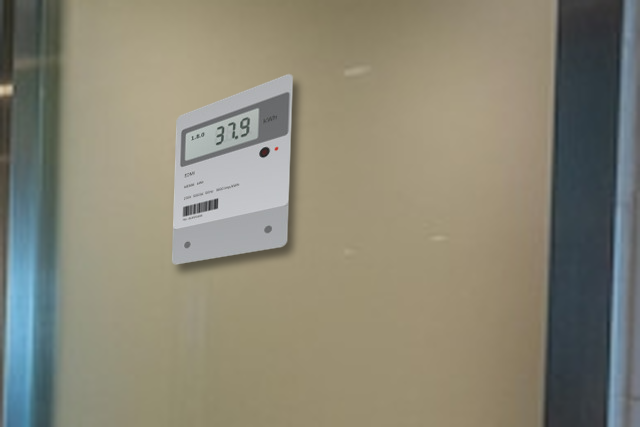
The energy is value=37.9 unit=kWh
